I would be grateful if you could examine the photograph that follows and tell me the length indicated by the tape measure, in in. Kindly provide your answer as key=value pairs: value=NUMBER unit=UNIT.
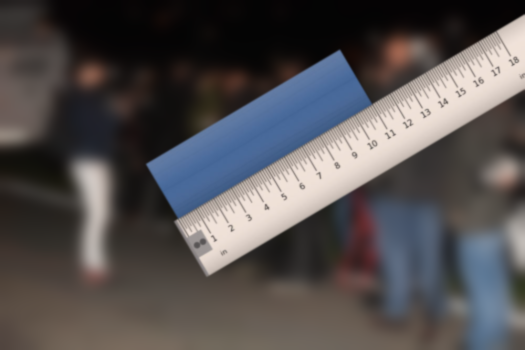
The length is value=11 unit=in
